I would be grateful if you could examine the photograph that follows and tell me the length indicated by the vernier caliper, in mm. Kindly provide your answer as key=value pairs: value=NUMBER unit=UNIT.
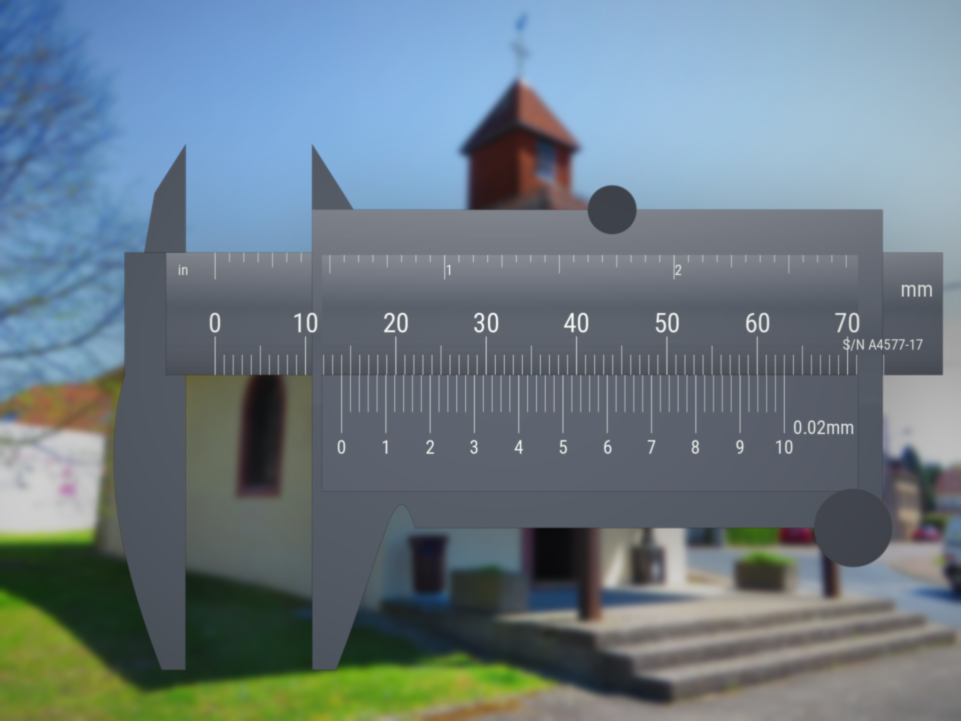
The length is value=14.0 unit=mm
